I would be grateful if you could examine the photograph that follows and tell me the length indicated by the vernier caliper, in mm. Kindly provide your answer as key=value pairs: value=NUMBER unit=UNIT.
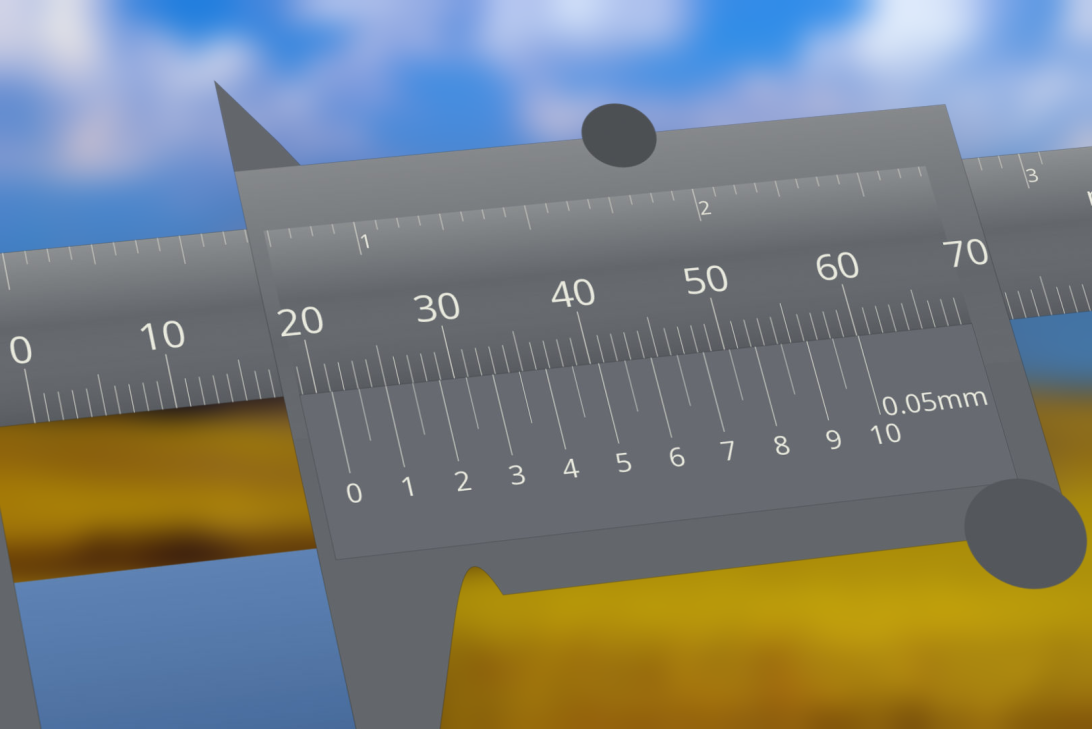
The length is value=21.1 unit=mm
